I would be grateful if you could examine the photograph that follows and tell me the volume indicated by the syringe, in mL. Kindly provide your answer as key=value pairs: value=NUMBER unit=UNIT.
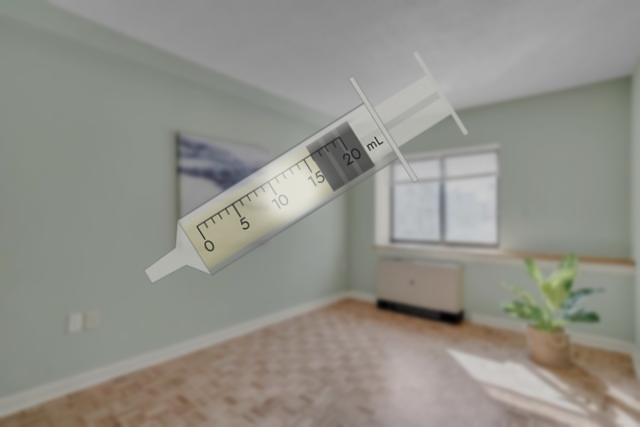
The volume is value=16 unit=mL
